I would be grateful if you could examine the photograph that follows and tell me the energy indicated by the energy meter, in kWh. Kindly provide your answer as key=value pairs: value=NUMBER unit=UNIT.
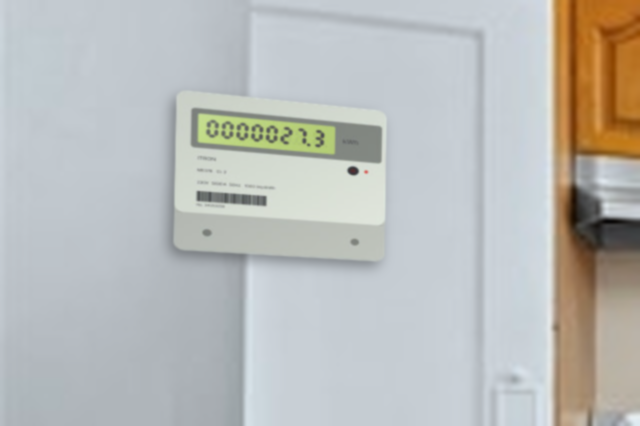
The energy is value=27.3 unit=kWh
